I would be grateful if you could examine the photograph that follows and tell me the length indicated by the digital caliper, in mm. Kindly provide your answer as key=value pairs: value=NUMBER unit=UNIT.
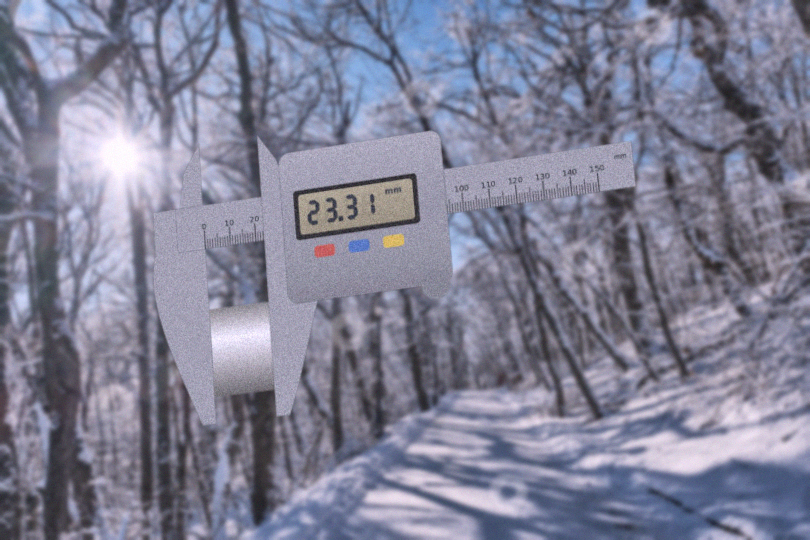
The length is value=23.31 unit=mm
